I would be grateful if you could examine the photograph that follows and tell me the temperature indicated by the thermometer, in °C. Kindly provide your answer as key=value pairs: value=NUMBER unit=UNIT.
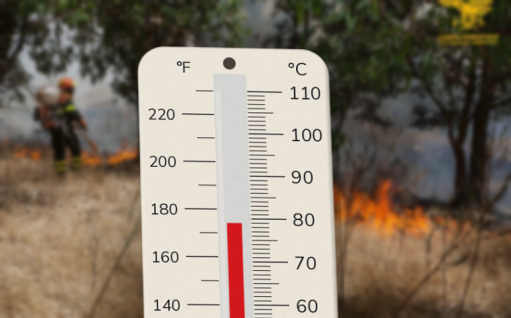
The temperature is value=79 unit=°C
